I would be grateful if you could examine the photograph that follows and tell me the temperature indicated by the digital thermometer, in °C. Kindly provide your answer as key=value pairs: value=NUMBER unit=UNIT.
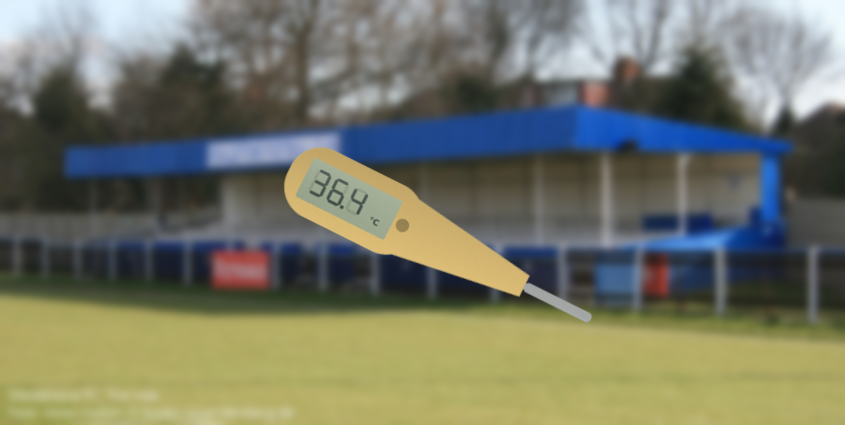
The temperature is value=36.4 unit=°C
